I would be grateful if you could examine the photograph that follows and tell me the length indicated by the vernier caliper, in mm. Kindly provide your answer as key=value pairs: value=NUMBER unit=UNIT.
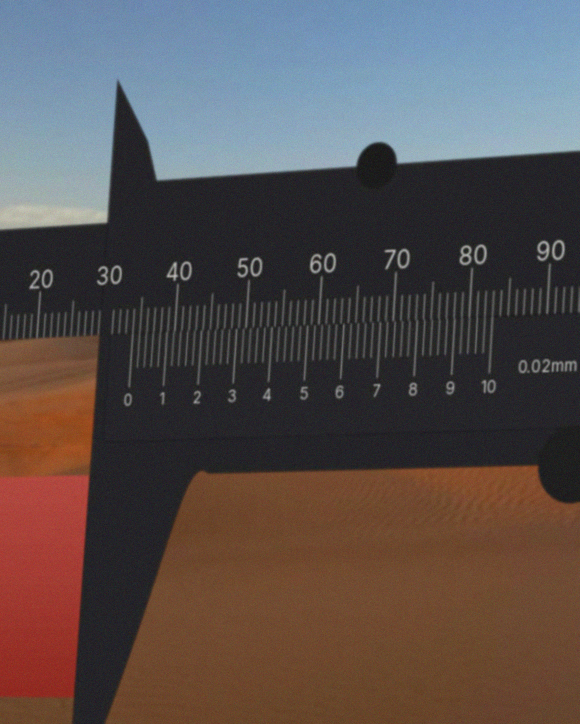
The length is value=34.0 unit=mm
